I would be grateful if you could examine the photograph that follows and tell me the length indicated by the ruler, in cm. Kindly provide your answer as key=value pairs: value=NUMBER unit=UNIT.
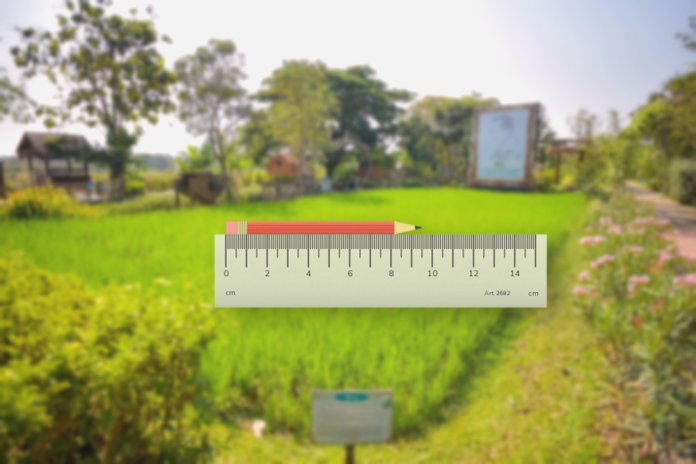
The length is value=9.5 unit=cm
